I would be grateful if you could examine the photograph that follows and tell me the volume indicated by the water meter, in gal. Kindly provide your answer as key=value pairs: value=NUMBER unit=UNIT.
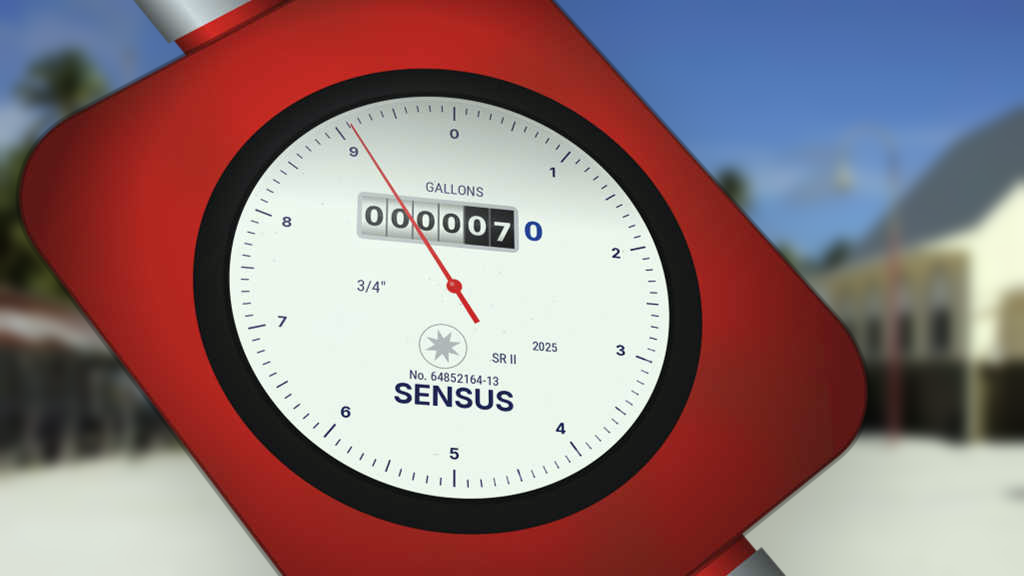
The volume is value=69.1 unit=gal
